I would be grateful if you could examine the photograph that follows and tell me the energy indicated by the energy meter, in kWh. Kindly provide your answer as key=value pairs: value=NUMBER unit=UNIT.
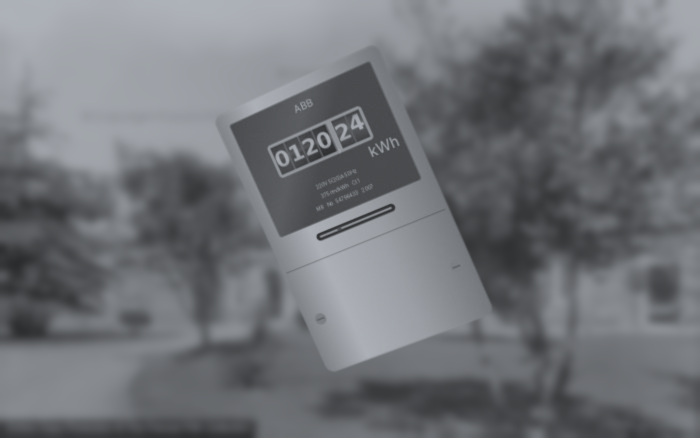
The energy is value=120.24 unit=kWh
